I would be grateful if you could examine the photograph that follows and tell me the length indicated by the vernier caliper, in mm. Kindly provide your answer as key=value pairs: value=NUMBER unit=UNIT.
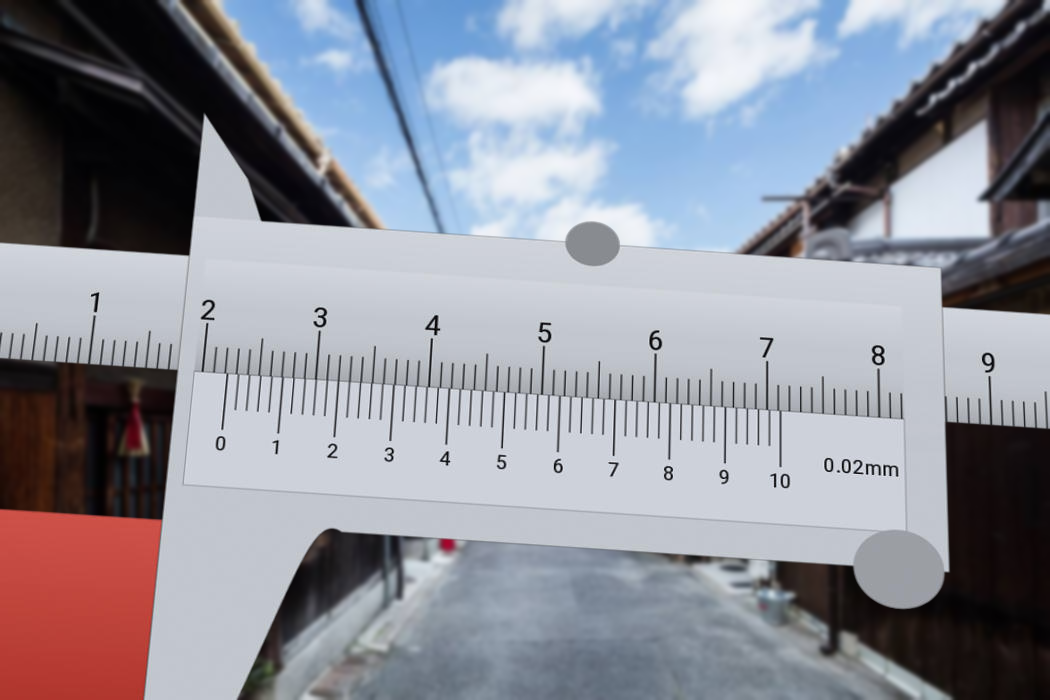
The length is value=22.2 unit=mm
